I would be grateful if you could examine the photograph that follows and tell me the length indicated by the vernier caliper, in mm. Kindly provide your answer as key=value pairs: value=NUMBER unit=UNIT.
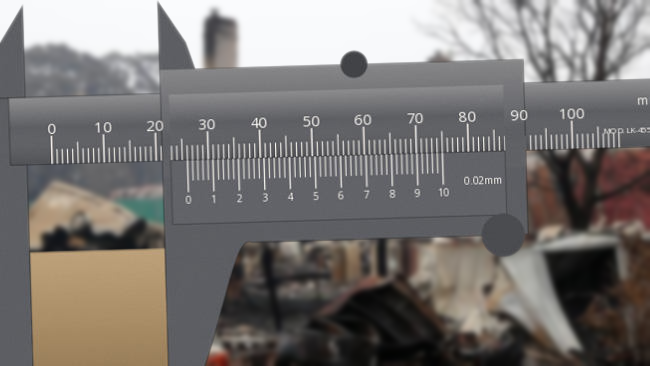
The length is value=26.0 unit=mm
